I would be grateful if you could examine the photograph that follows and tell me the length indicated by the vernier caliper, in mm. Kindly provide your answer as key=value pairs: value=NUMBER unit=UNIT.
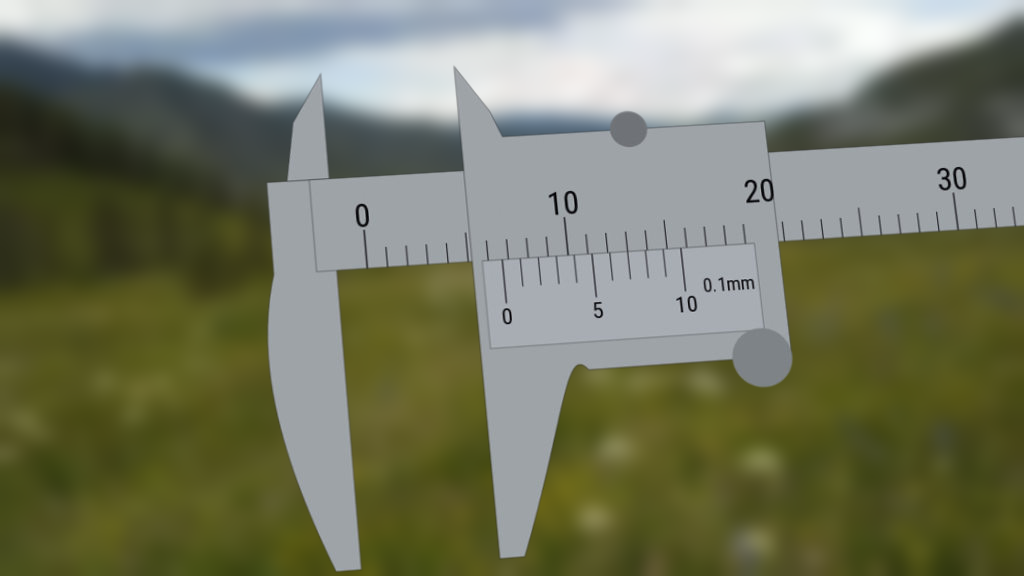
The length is value=6.7 unit=mm
